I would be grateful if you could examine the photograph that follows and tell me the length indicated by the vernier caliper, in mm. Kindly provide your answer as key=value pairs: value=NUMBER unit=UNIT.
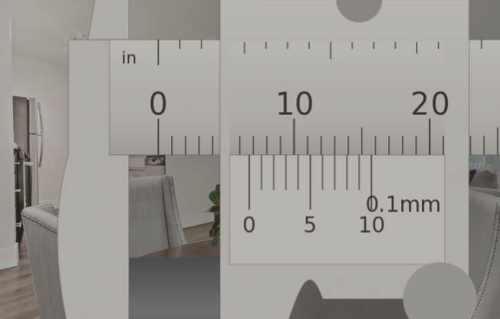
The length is value=6.7 unit=mm
